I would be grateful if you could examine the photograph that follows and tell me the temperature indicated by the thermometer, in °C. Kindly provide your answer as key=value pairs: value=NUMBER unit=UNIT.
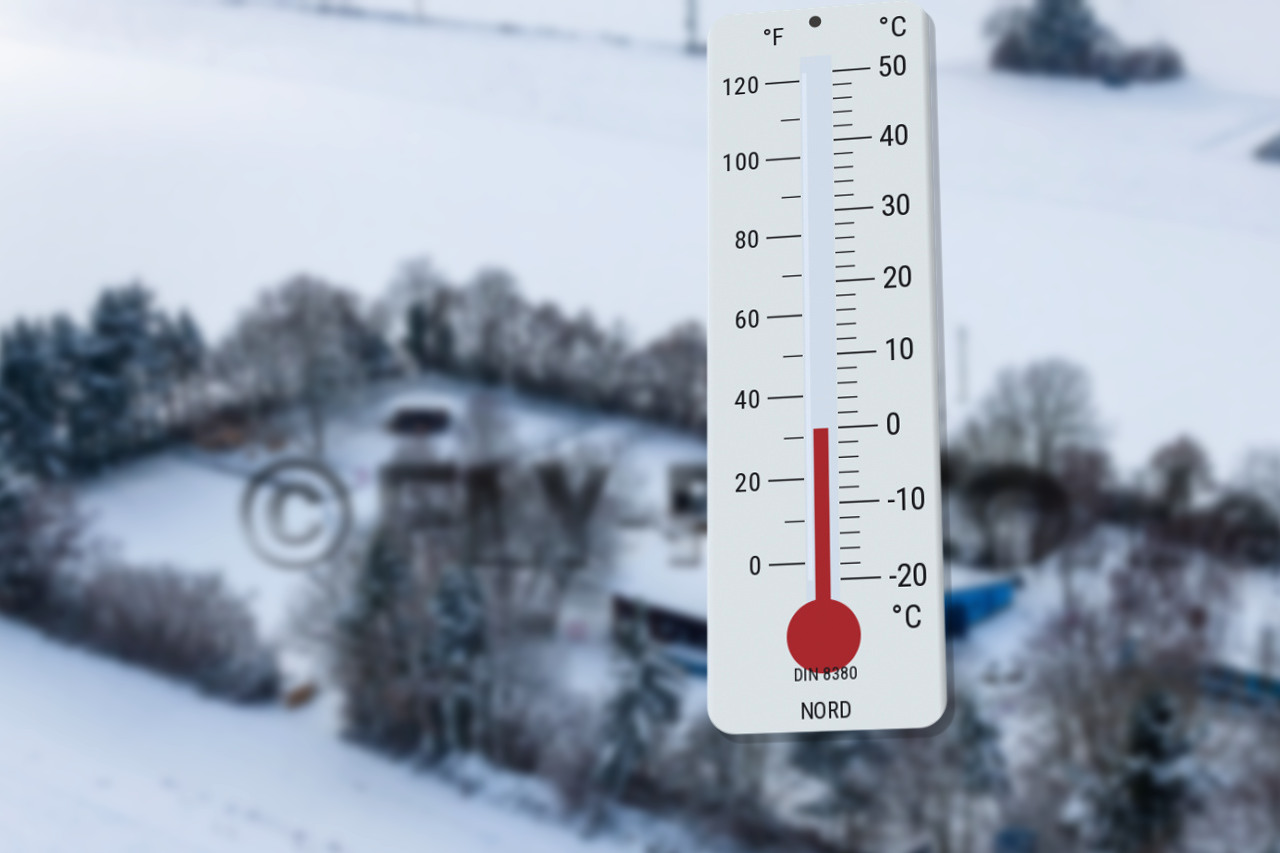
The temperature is value=0 unit=°C
